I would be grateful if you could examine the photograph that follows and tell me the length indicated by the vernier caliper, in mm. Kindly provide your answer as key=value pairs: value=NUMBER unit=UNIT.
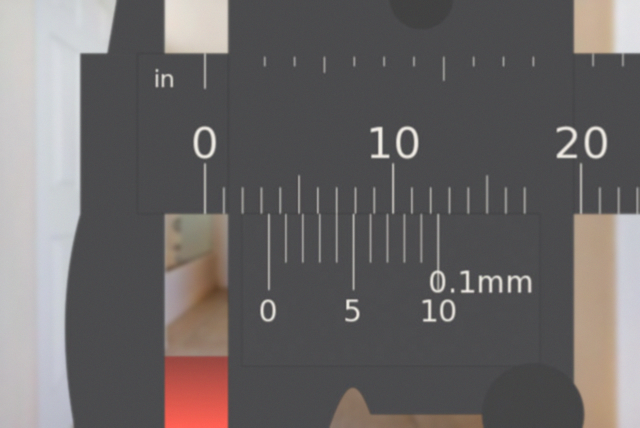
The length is value=3.4 unit=mm
